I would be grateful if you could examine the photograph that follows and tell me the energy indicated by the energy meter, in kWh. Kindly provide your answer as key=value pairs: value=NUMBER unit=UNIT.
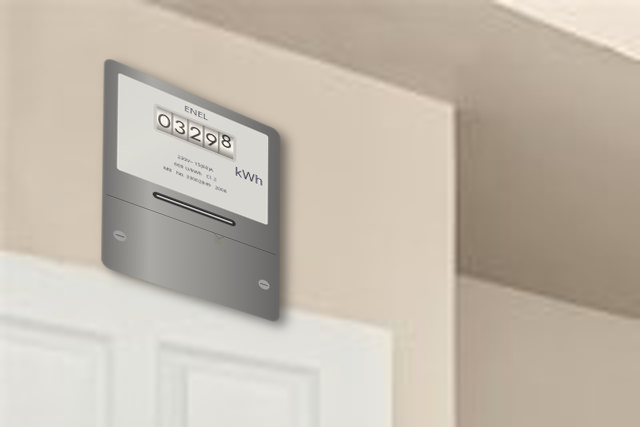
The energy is value=3298 unit=kWh
